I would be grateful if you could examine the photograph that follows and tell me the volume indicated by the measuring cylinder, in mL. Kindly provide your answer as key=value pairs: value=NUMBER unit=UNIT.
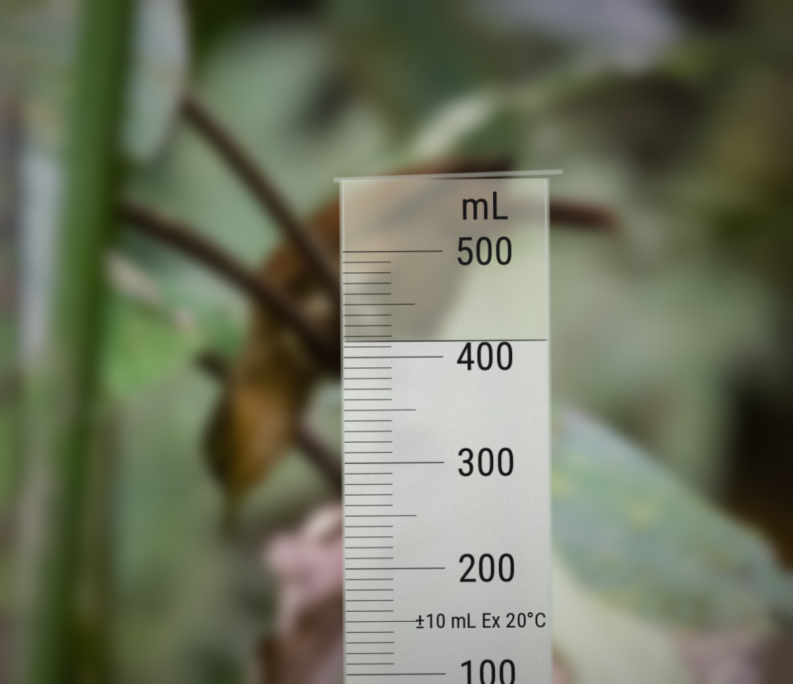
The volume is value=415 unit=mL
